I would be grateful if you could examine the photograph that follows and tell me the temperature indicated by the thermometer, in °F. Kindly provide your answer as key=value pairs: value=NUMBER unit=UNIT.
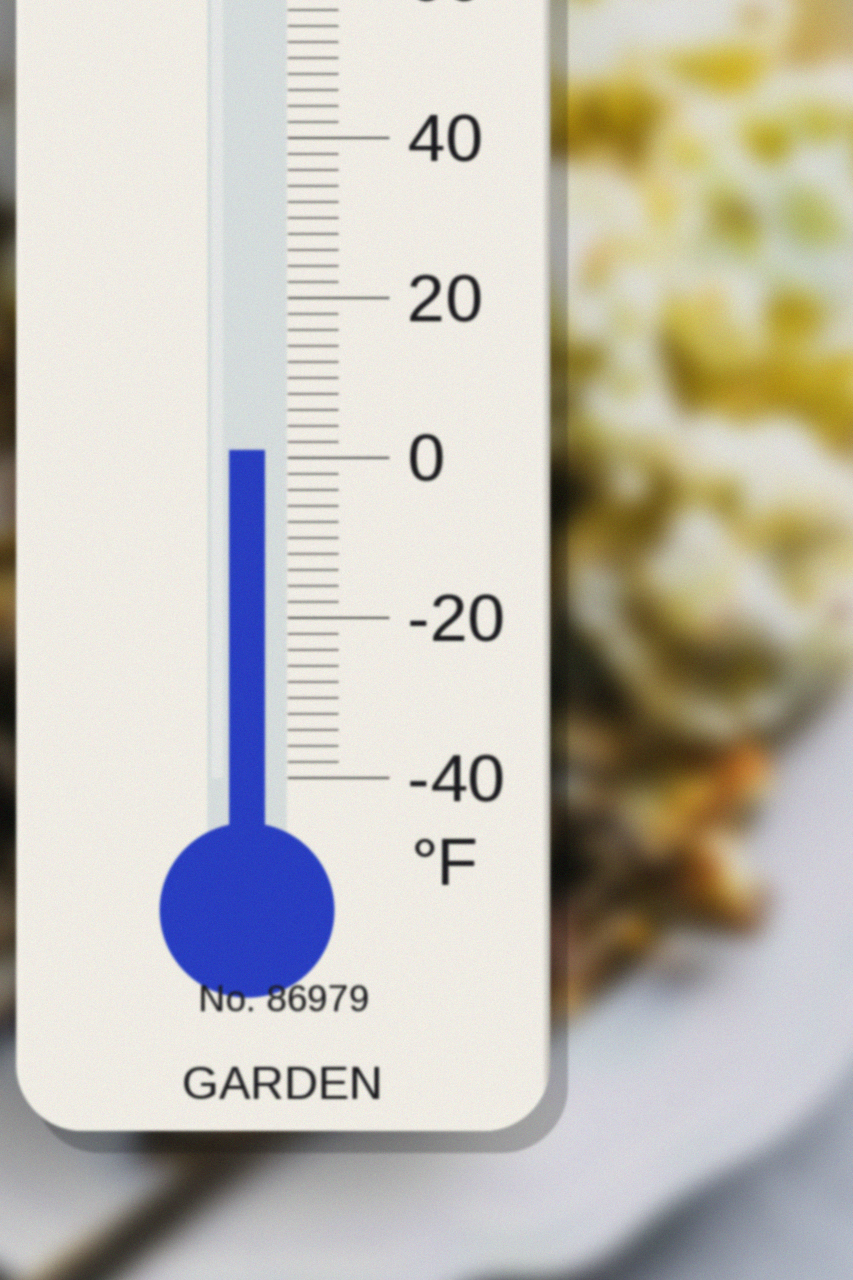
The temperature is value=1 unit=°F
